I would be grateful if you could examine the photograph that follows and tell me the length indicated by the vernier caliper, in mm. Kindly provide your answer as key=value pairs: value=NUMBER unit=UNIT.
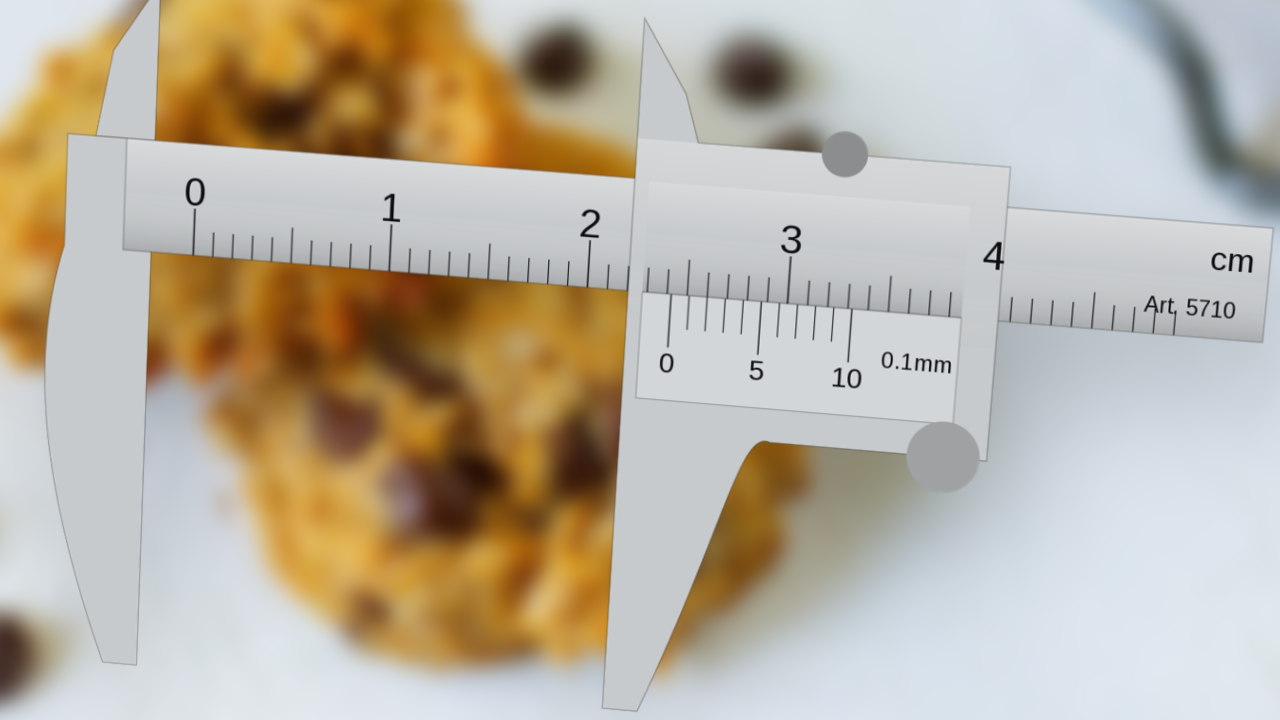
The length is value=24.2 unit=mm
